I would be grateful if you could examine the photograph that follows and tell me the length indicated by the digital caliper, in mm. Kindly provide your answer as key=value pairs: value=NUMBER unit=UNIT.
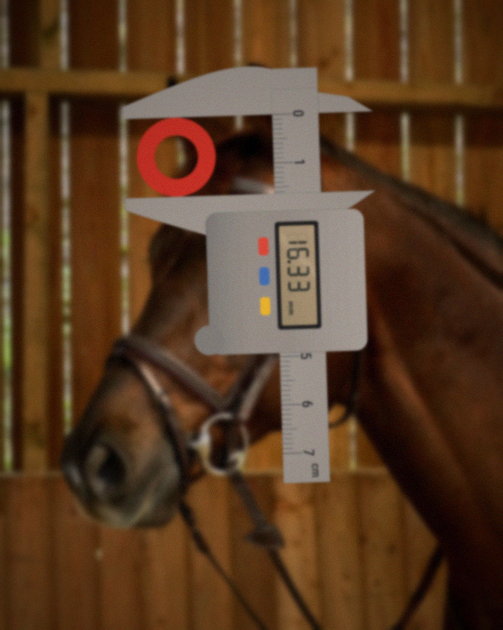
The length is value=16.33 unit=mm
